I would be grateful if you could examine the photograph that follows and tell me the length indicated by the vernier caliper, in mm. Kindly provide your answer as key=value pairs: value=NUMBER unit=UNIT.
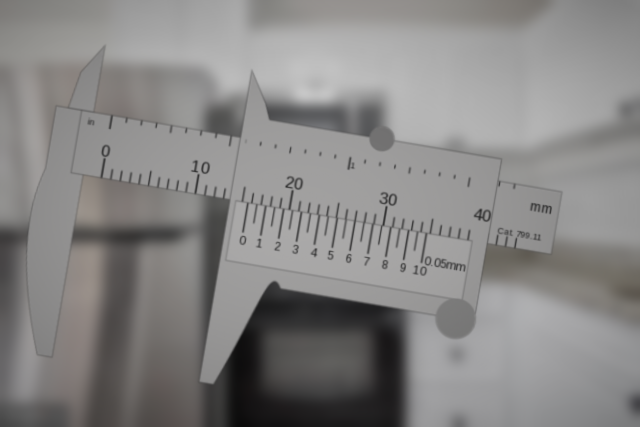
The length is value=15.6 unit=mm
